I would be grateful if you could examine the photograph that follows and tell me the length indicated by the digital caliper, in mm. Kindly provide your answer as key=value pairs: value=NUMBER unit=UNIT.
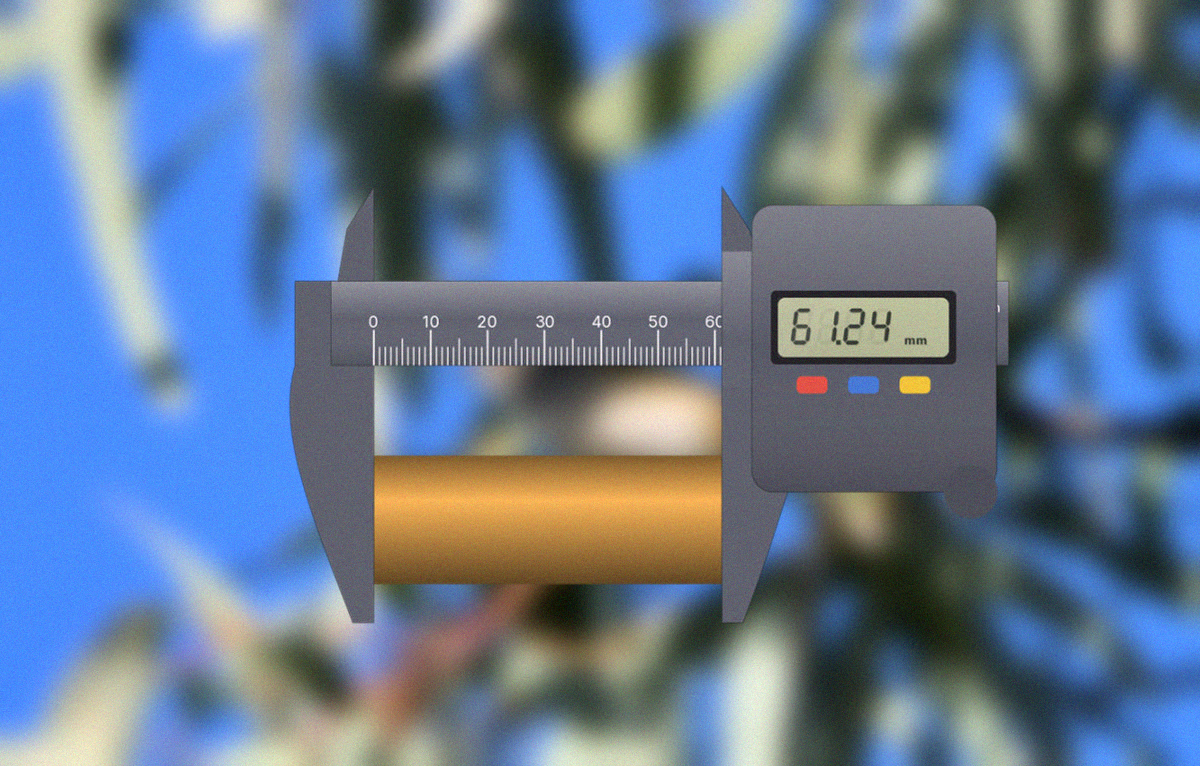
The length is value=61.24 unit=mm
